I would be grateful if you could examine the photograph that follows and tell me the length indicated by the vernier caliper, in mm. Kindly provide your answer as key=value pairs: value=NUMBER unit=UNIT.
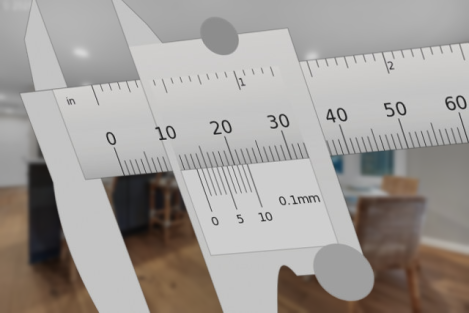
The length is value=13.2 unit=mm
